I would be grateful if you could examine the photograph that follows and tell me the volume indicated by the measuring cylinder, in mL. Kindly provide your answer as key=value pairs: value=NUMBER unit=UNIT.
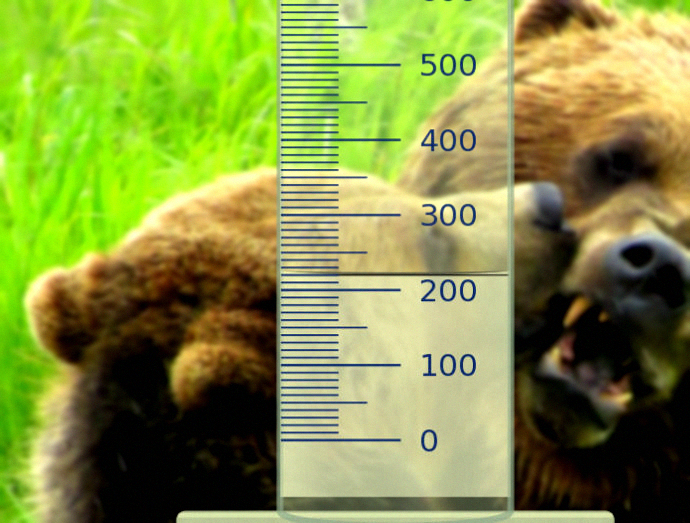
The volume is value=220 unit=mL
